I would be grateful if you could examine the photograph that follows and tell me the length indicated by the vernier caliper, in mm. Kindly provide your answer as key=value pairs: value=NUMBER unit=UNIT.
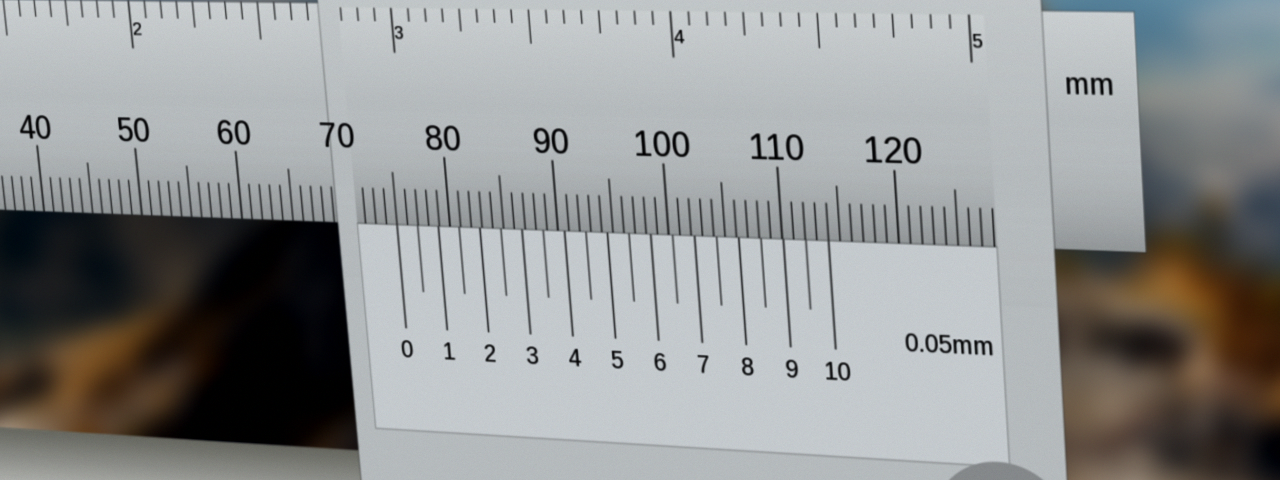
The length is value=75.0 unit=mm
